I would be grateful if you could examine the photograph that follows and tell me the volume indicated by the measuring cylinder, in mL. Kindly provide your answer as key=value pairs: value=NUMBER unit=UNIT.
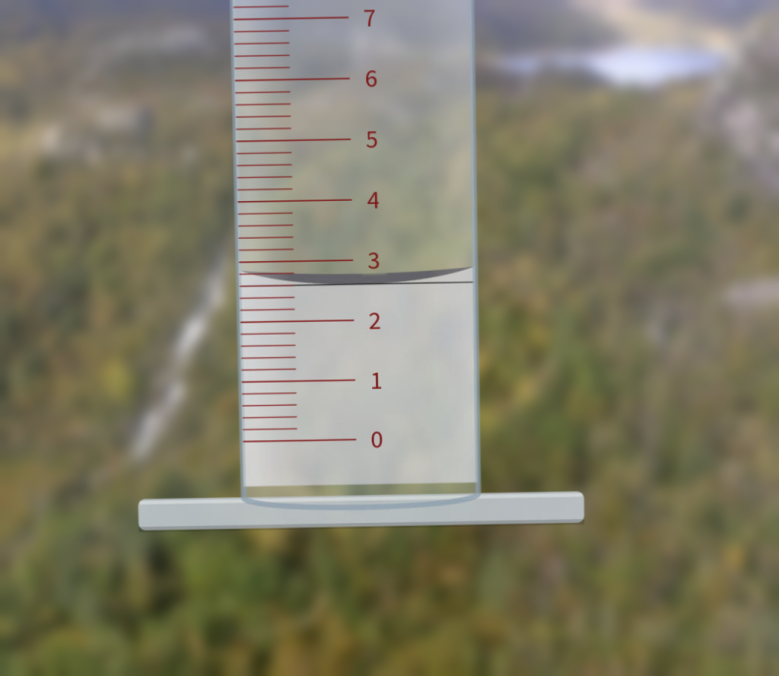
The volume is value=2.6 unit=mL
